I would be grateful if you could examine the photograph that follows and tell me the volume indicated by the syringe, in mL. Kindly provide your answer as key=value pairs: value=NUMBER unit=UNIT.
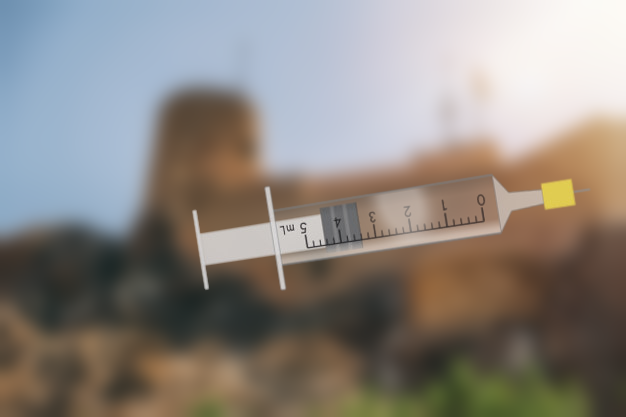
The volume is value=3.4 unit=mL
